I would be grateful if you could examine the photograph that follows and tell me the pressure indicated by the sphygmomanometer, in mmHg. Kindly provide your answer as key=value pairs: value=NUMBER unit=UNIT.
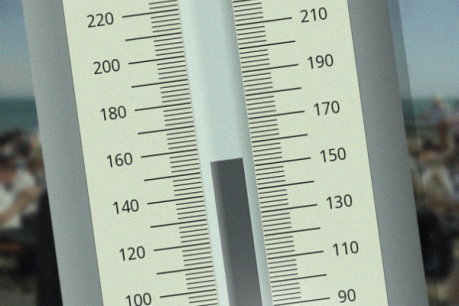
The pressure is value=154 unit=mmHg
